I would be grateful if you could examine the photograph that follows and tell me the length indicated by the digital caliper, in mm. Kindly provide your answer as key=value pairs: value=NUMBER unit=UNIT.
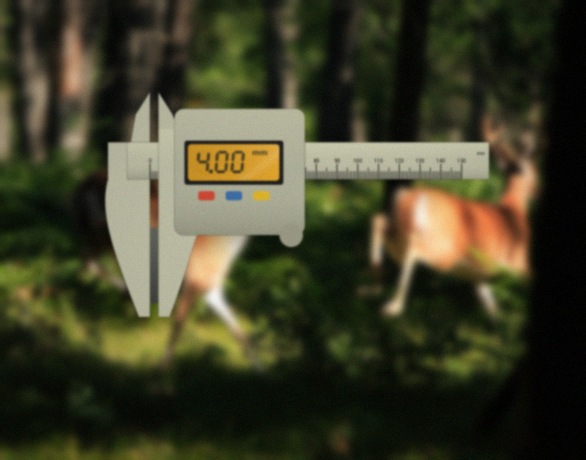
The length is value=4.00 unit=mm
